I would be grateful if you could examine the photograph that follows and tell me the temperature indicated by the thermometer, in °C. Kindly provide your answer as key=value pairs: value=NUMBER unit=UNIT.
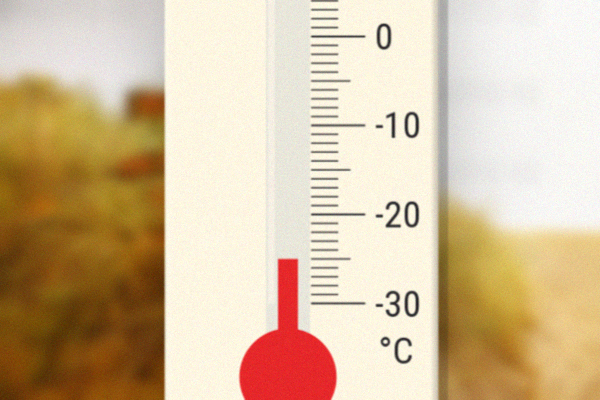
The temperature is value=-25 unit=°C
